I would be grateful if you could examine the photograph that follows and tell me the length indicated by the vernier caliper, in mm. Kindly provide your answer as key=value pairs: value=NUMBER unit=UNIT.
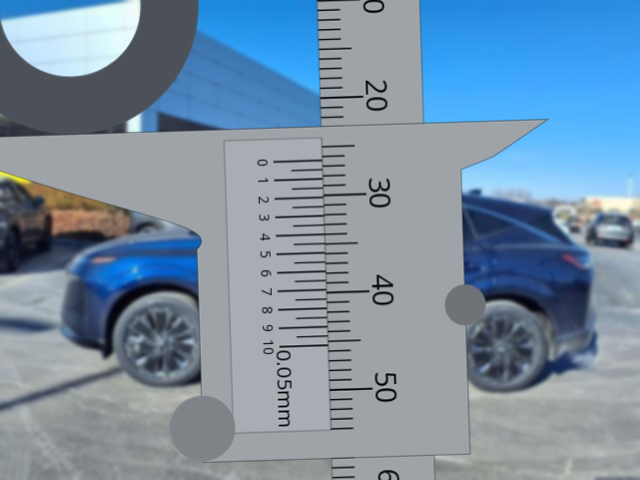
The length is value=26.4 unit=mm
